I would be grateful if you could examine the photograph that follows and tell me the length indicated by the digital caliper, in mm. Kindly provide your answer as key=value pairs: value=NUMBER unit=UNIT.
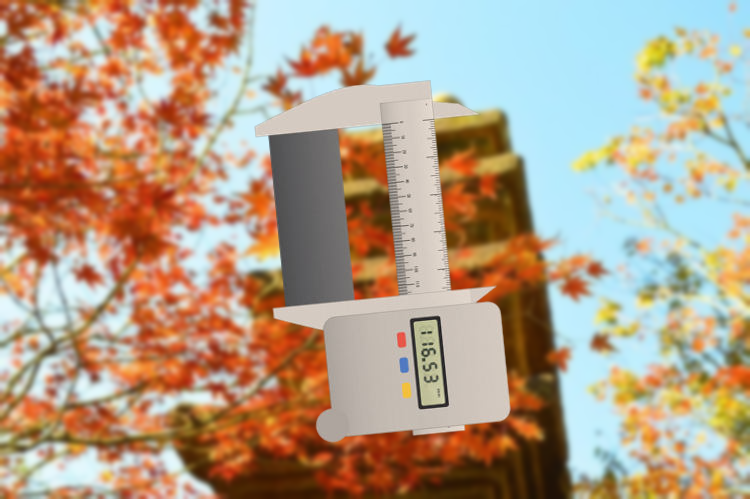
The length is value=116.53 unit=mm
